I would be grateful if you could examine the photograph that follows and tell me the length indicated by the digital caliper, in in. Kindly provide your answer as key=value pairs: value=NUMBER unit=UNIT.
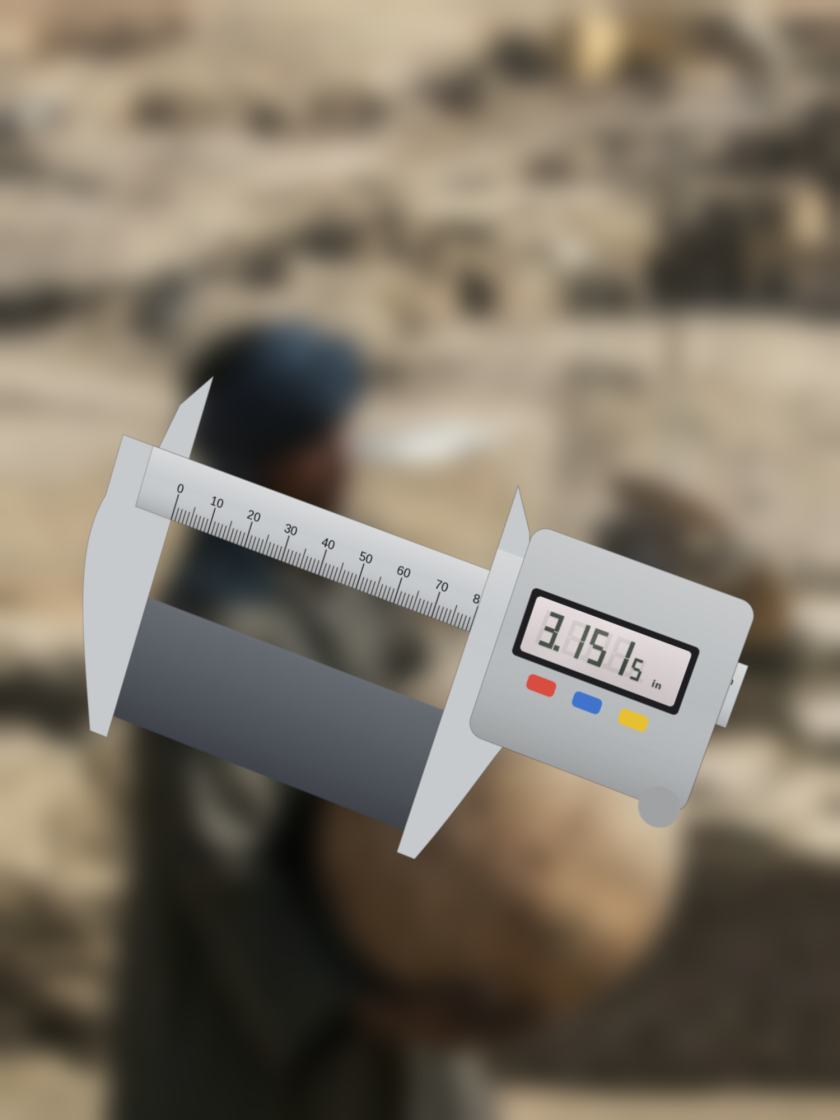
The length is value=3.1515 unit=in
